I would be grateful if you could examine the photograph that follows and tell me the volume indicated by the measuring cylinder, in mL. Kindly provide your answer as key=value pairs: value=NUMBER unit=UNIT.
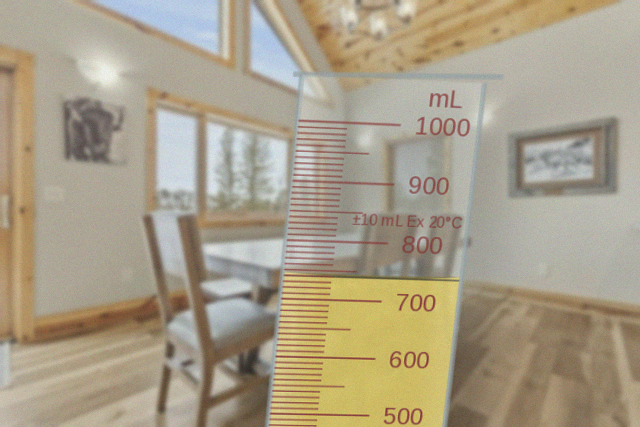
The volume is value=740 unit=mL
